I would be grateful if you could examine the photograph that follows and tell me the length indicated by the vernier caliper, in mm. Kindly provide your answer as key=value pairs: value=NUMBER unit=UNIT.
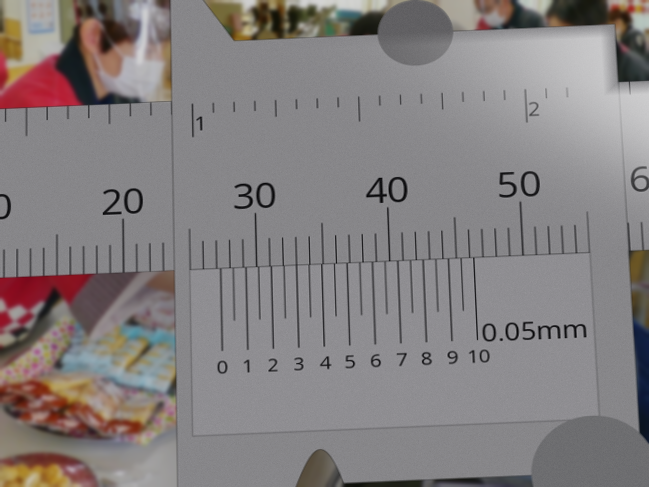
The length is value=27.3 unit=mm
